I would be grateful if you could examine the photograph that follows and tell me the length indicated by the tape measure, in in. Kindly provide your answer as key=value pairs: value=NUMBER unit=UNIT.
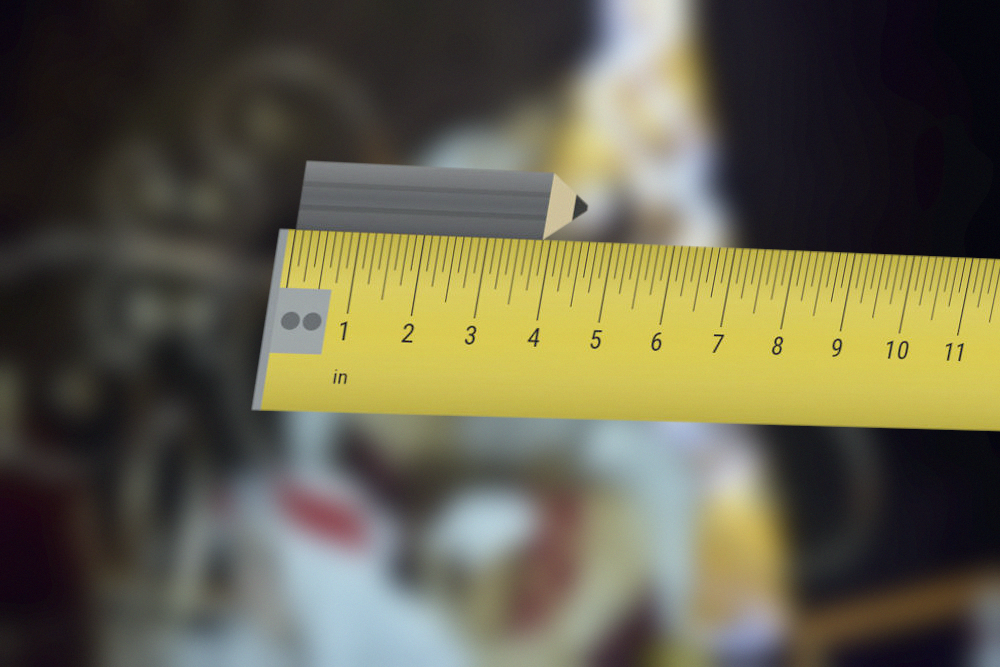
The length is value=4.5 unit=in
